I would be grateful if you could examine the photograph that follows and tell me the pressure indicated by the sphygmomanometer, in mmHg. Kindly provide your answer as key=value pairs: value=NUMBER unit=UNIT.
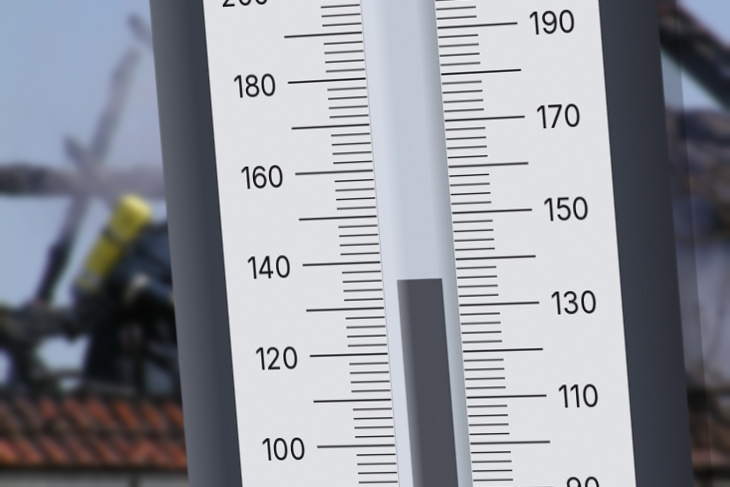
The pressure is value=136 unit=mmHg
